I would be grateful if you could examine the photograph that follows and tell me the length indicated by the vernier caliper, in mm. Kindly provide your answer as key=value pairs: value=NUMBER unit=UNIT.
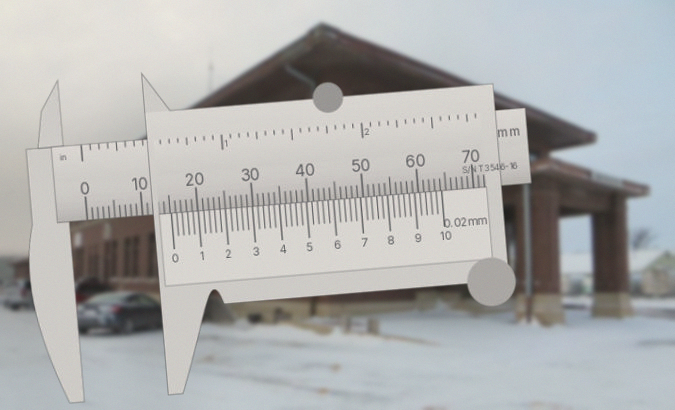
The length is value=15.2 unit=mm
